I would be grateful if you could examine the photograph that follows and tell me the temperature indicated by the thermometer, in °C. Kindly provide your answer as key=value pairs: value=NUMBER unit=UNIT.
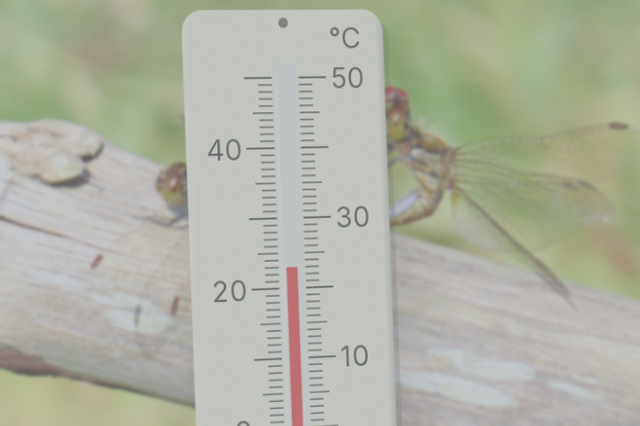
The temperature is value=23 unit=°C
